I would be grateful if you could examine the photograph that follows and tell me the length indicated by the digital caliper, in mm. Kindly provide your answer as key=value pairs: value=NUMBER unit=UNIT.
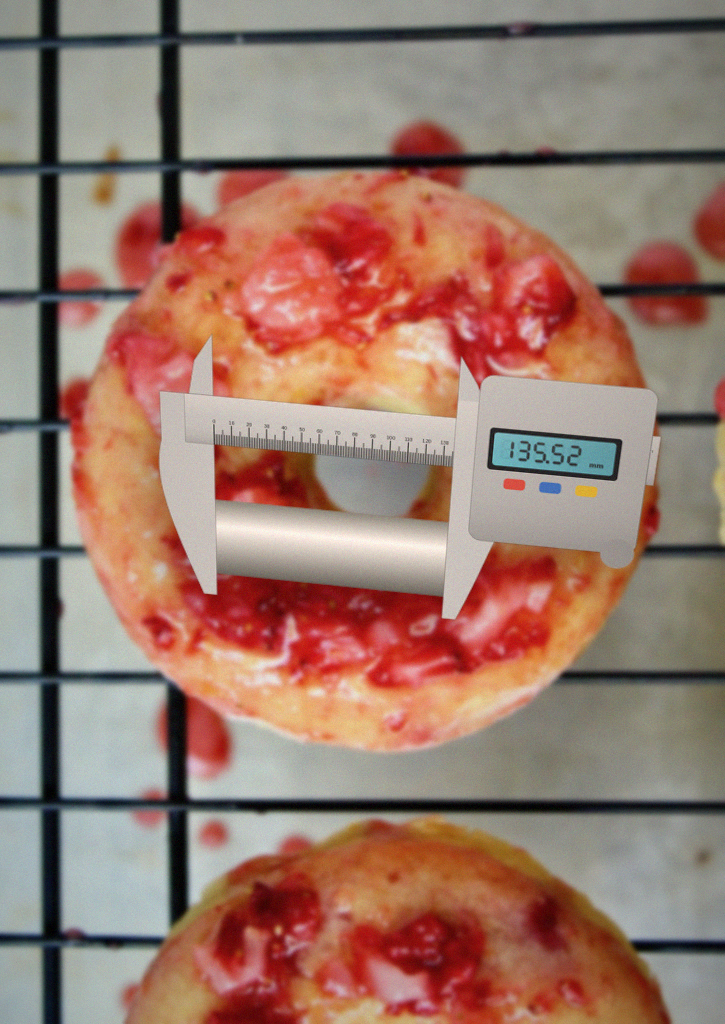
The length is value=135.52 unit=mm
